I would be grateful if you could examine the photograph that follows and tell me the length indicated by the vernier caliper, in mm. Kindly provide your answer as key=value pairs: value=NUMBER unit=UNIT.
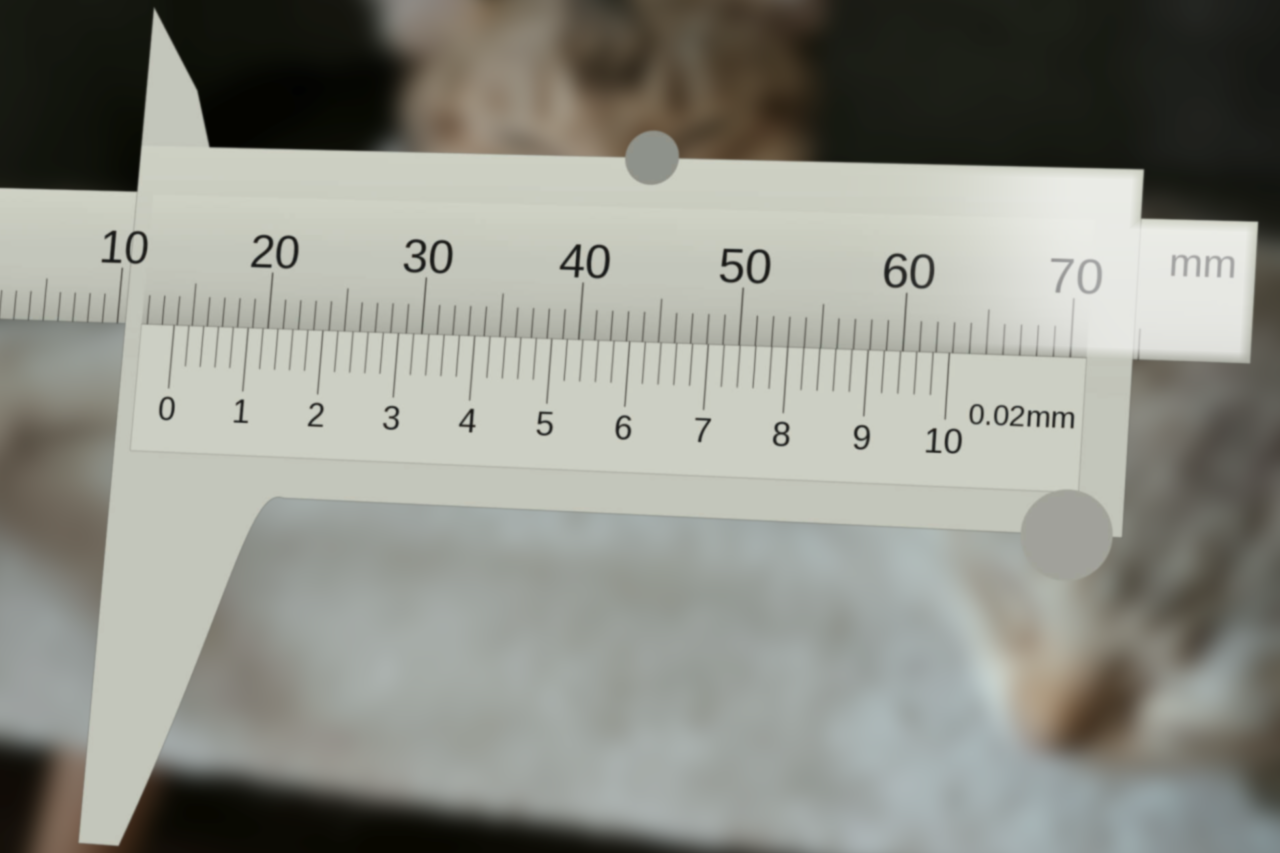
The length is value=13.8 unit=mm
